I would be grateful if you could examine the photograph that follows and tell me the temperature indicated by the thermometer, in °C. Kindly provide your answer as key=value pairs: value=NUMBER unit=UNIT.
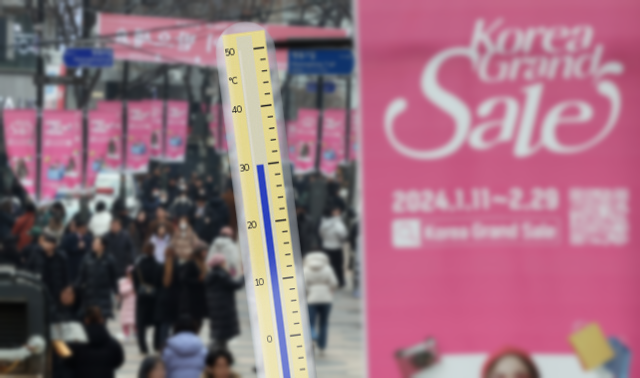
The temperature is value=30 unit=°C
